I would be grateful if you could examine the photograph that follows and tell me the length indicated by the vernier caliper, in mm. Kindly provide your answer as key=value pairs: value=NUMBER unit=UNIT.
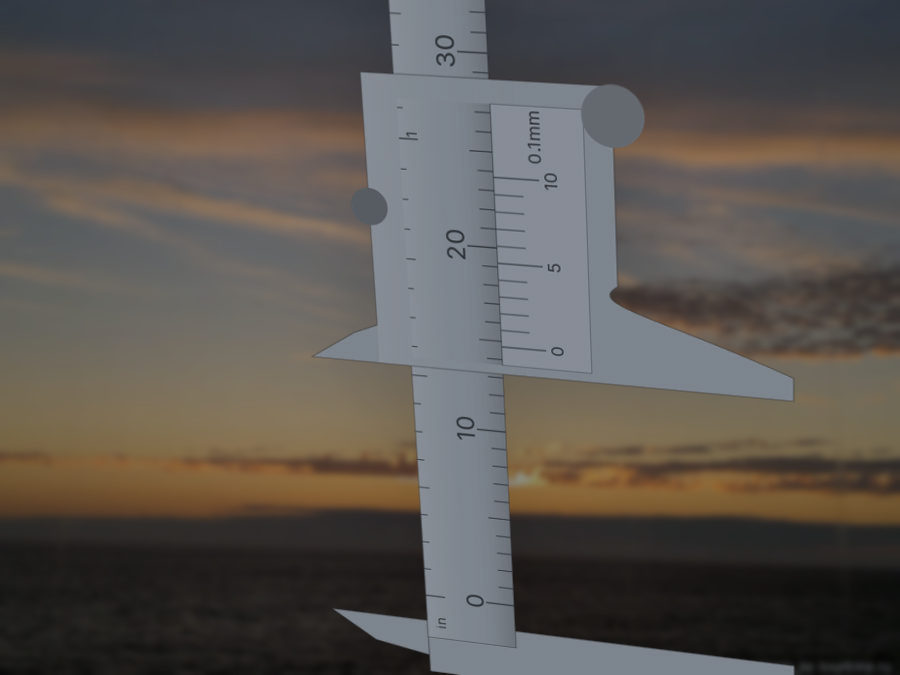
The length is value=14.7 unit=mm
